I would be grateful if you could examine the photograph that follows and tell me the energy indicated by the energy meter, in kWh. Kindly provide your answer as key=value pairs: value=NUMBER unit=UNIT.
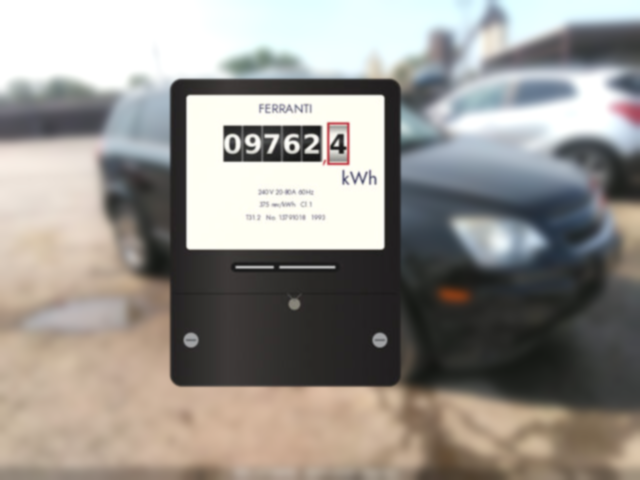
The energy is value=9762.4 unit=kWh
